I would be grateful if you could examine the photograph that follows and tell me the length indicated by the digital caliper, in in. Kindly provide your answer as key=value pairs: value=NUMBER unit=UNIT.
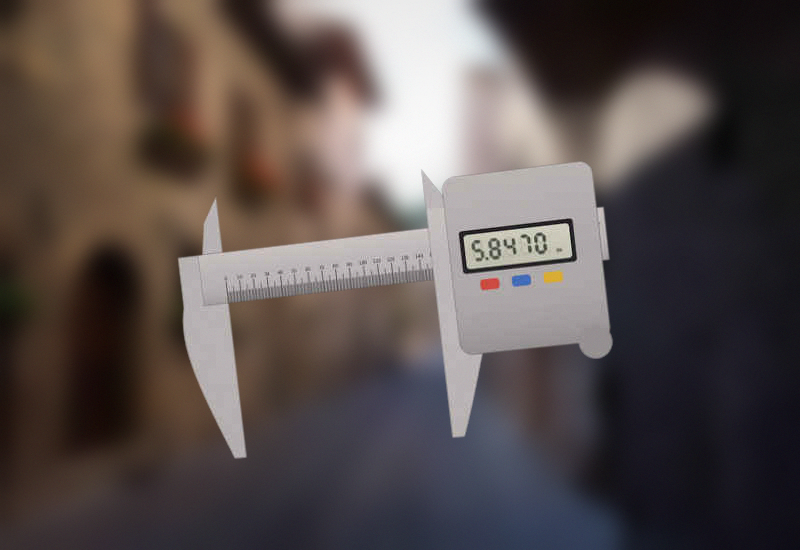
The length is value=5.8470 unit=in
